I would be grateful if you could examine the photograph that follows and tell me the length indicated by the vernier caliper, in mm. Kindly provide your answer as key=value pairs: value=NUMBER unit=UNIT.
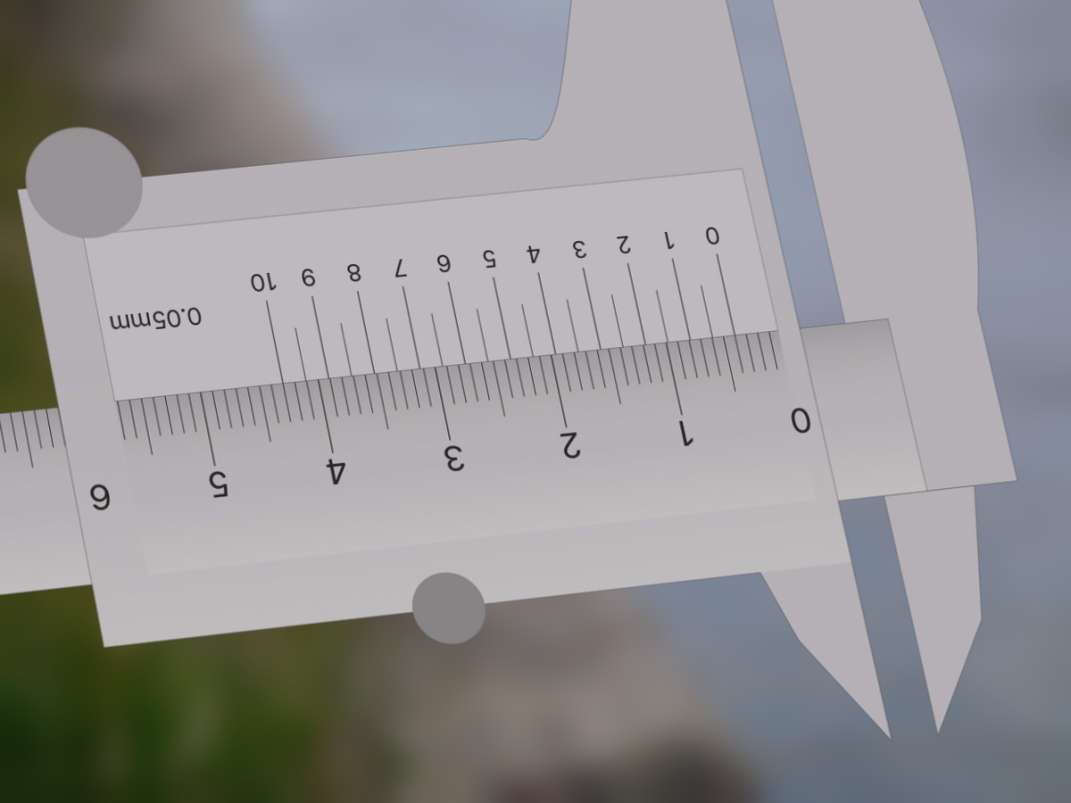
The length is value=4.0 unit=mm
